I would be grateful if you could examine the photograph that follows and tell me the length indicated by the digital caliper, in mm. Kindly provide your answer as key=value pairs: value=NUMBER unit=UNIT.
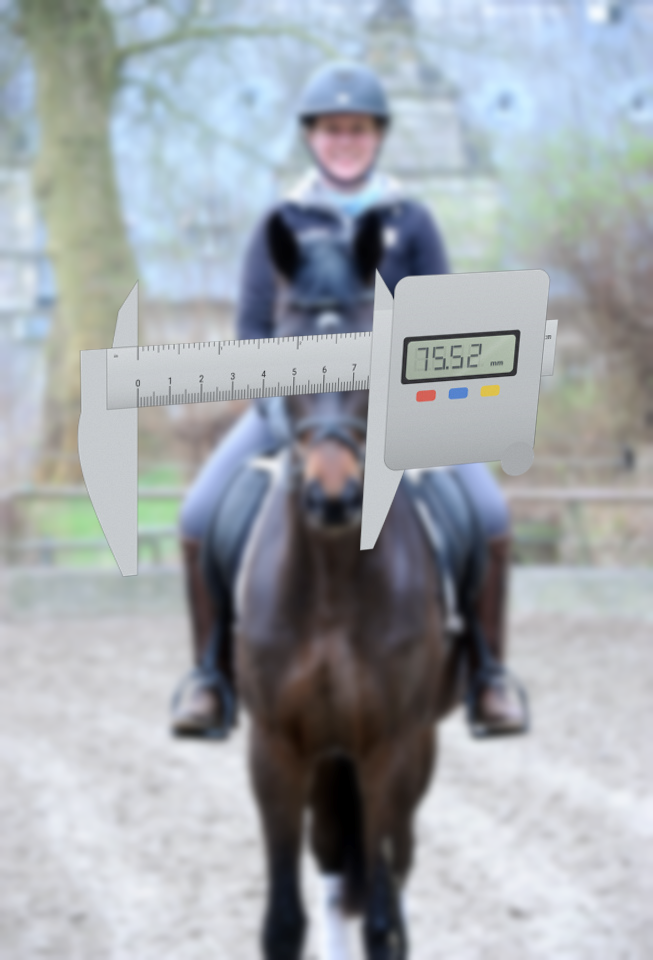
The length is value=75.52 unit=mm
